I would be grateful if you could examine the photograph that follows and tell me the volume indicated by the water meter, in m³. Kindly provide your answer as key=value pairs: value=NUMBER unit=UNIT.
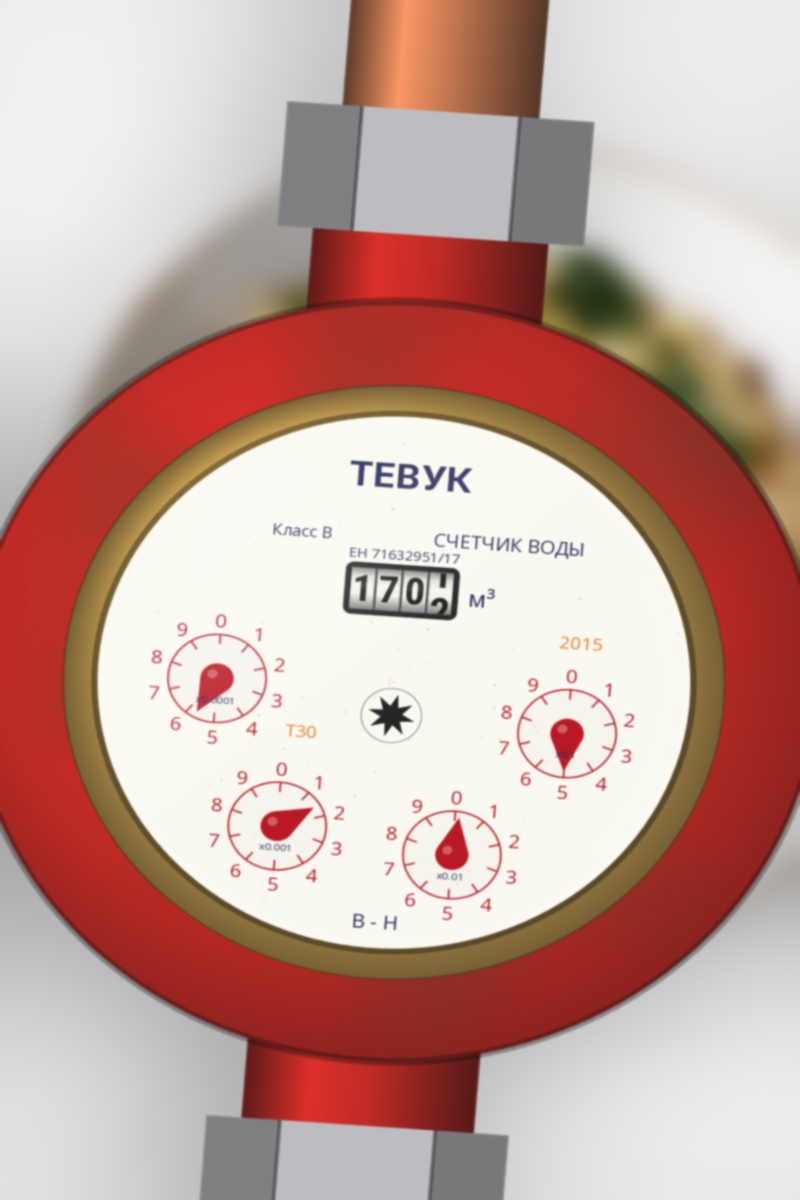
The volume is value=1701.5015 unit=m³
